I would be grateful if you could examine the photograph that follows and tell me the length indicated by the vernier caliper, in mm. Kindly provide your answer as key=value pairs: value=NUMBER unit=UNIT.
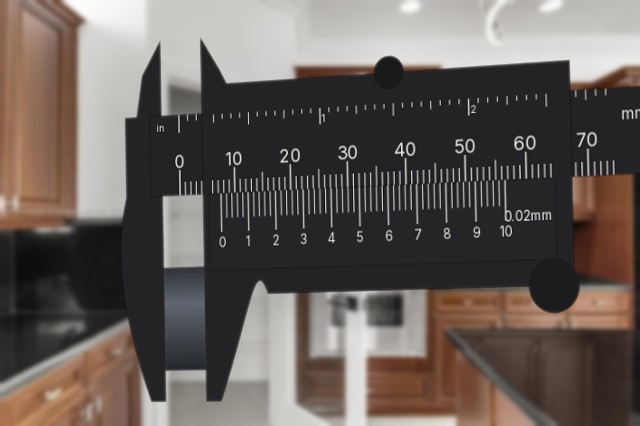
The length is value=7.5 unit=mm
